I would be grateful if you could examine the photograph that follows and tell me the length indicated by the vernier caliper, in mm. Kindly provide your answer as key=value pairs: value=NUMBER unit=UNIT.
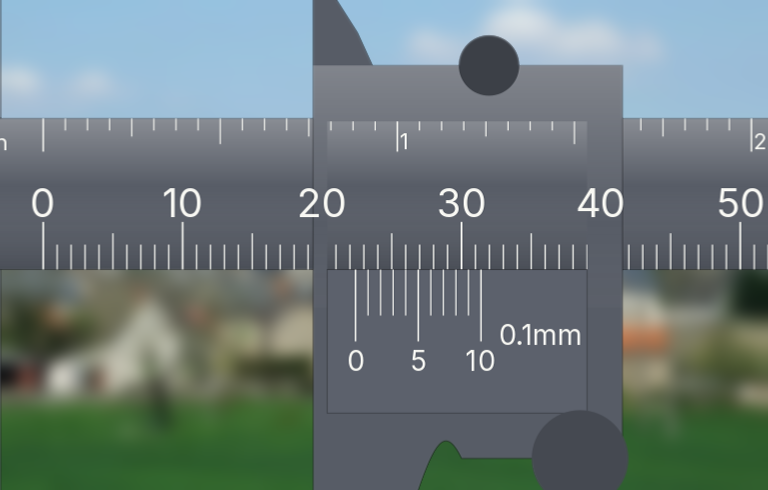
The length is value=22.4 unit=mm
